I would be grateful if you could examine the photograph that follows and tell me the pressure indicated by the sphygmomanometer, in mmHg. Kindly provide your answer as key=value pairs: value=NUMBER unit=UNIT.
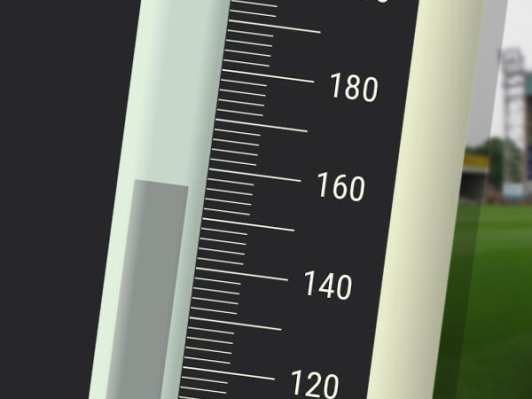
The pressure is value=156 unit=mmHg
